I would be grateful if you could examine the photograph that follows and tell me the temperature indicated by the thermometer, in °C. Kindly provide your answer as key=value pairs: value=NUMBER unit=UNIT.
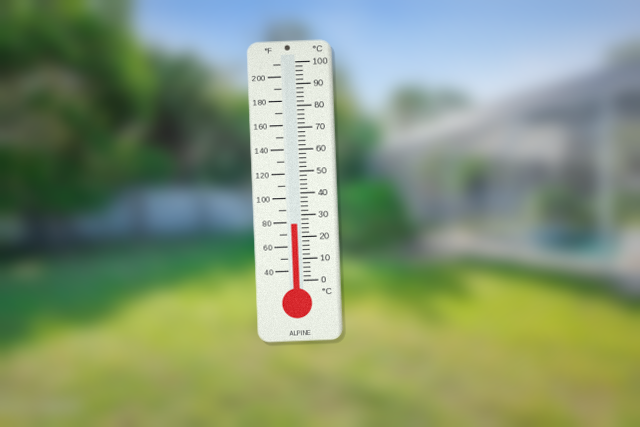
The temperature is value=26 unit=°C
